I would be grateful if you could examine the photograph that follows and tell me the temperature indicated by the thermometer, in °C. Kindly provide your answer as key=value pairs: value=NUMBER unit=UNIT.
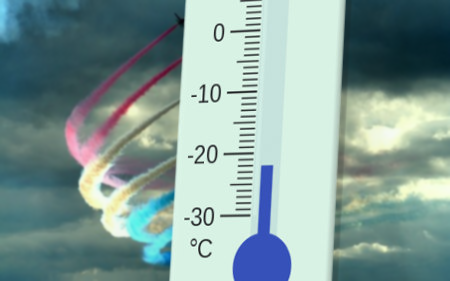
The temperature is value=-22 unit=°C
